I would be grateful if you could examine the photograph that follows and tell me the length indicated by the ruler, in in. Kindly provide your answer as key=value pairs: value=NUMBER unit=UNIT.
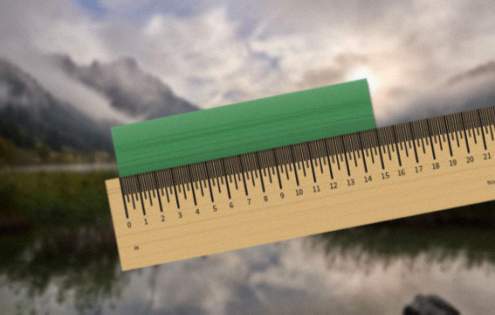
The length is value=15 unit=in
